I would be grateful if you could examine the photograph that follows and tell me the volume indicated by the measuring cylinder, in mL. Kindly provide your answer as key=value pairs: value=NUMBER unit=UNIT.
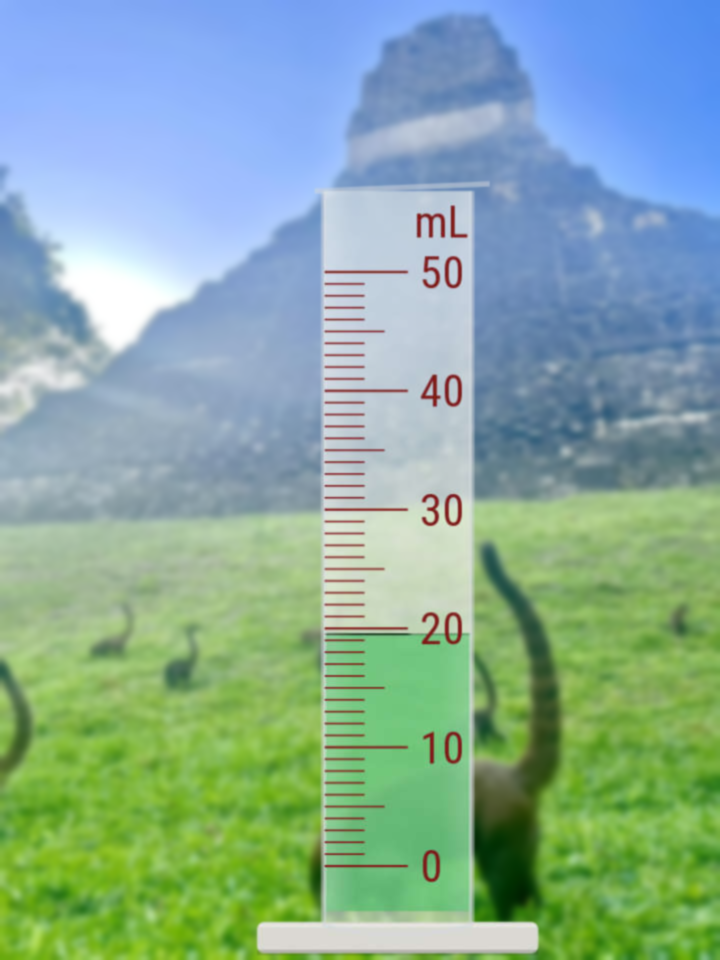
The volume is value=19.5 unit=mL
